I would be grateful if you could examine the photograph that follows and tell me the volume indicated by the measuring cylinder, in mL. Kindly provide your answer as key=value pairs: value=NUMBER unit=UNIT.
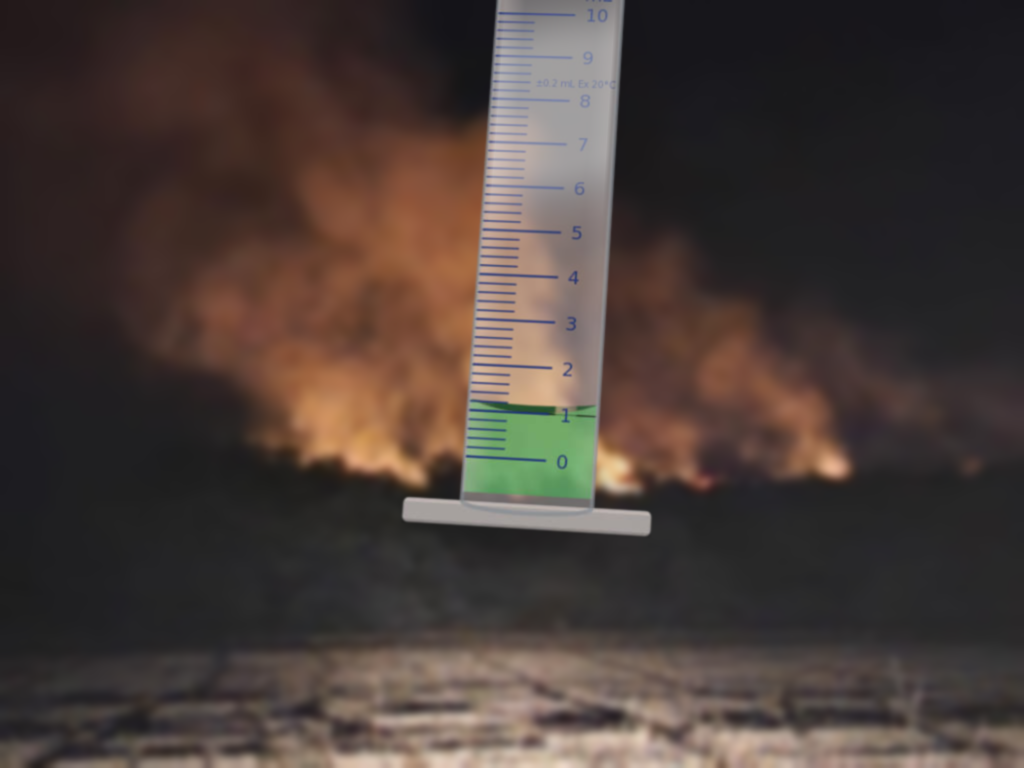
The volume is value=1 unit=mL
